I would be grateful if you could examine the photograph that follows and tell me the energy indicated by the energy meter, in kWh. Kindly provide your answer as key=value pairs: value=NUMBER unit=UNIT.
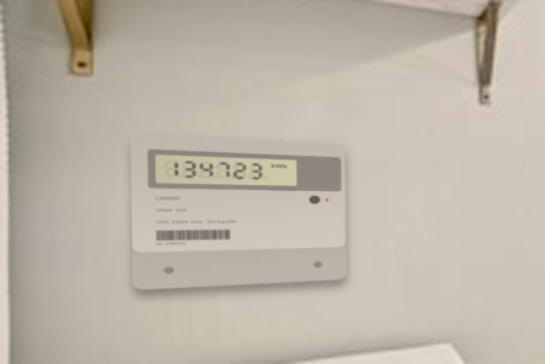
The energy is value=134723 unit=kWh
